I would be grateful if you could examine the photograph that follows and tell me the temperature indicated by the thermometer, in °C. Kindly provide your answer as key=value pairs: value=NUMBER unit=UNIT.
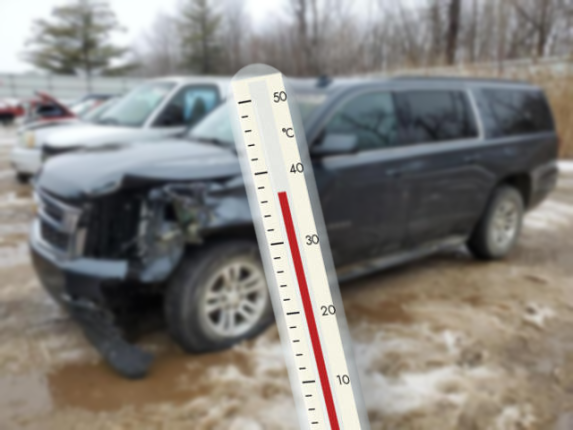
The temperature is value=37 unit=°C
